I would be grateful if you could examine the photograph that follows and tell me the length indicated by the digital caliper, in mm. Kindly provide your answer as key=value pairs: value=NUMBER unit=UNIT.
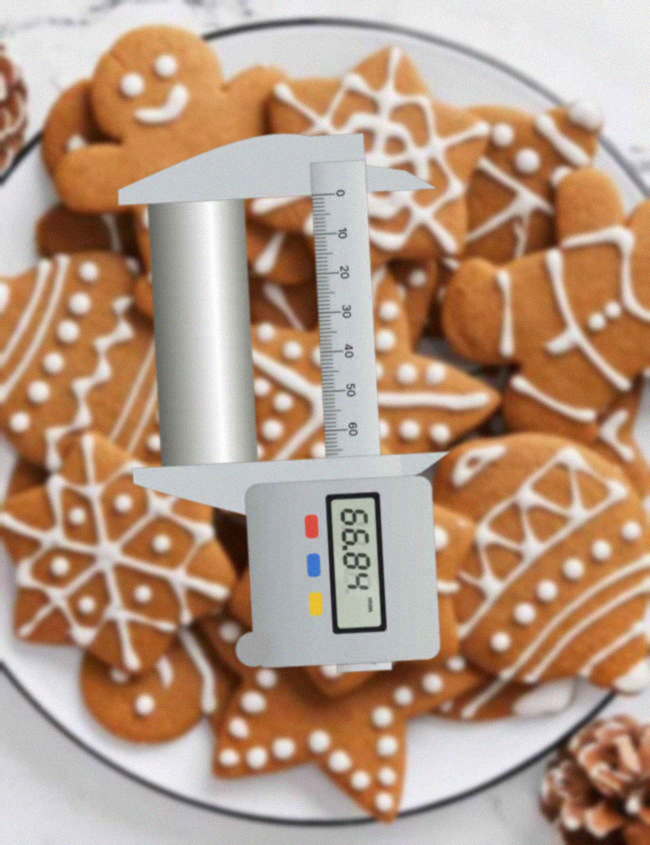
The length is value=66.84 unit=mm
